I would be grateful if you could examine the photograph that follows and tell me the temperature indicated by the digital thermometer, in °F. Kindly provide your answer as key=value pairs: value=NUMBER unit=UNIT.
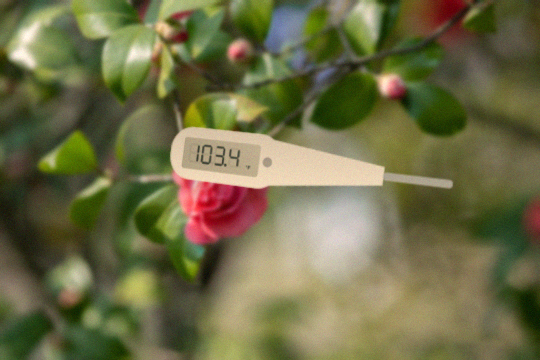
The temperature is value=103.4 unit=°F
